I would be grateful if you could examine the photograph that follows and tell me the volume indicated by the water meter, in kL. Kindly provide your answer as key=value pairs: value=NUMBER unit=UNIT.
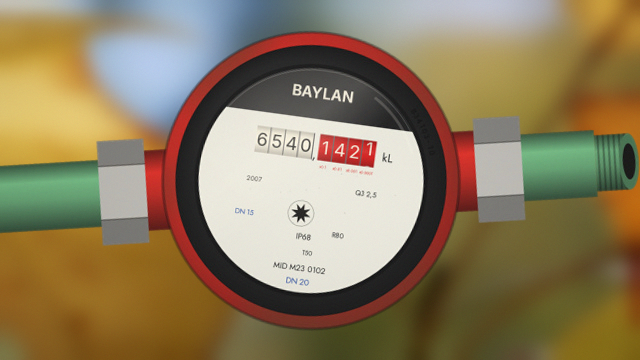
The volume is value=6540.1421 unit=kL
